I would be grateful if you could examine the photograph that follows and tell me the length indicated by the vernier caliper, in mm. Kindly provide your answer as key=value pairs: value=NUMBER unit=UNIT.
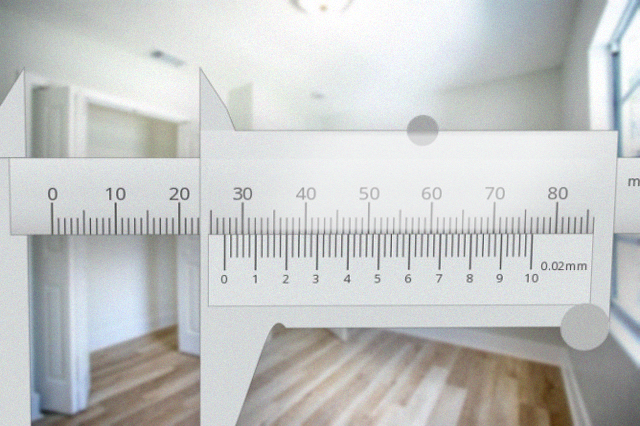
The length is value=27.2 unit=mm
